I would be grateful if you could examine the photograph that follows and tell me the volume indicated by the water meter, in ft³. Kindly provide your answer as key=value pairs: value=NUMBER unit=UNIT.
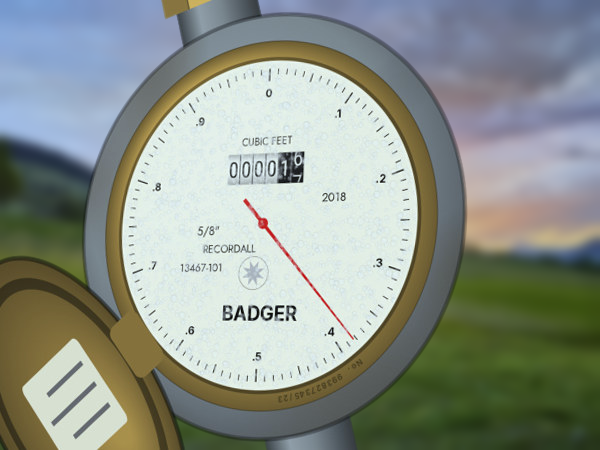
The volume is value=16.38 unit=ft³
